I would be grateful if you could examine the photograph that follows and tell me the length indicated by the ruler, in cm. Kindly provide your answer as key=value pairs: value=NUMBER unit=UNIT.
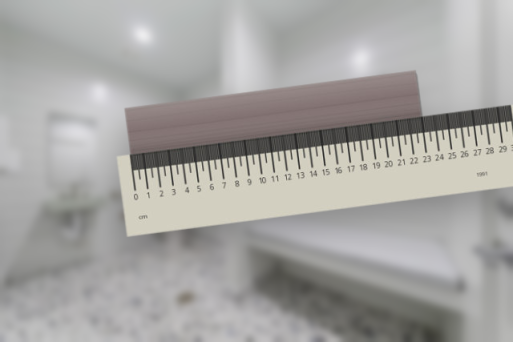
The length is value=23 unit=cm
